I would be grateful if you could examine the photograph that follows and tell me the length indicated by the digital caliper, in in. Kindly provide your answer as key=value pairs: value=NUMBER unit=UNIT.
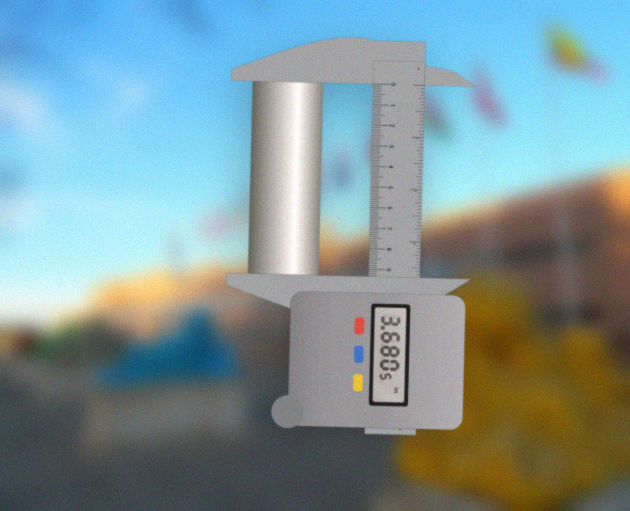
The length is value=3.6805 unit=in
